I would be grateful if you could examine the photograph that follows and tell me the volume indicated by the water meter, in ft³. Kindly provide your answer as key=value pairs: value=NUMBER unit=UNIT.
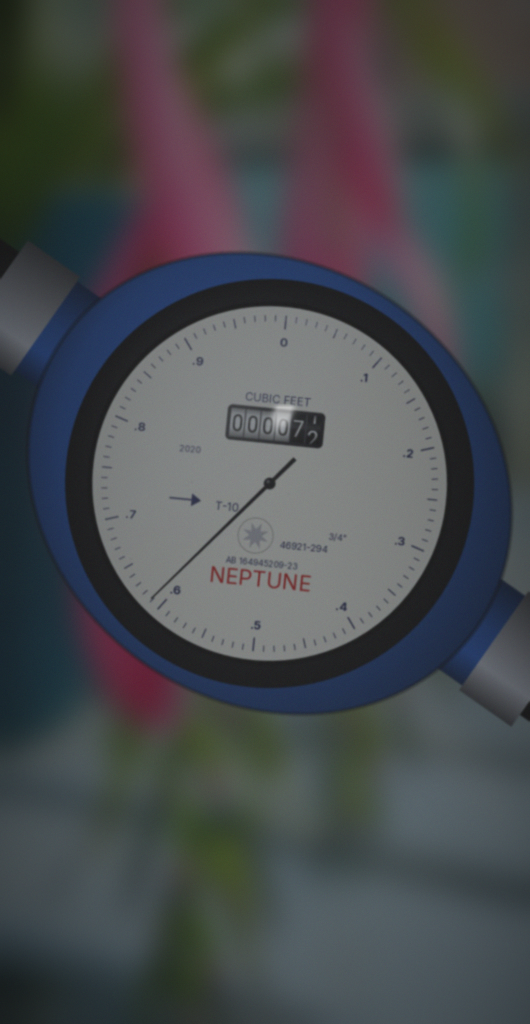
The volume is value=71.61 unit=ft³
